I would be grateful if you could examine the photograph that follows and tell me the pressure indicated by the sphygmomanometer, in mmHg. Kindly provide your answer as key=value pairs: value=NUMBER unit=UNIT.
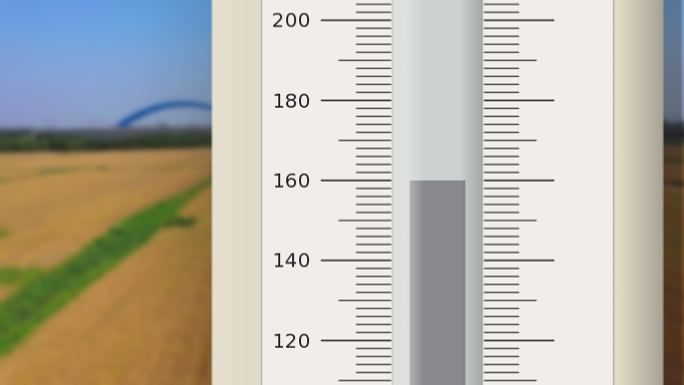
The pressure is value=160 unit=mmHg
